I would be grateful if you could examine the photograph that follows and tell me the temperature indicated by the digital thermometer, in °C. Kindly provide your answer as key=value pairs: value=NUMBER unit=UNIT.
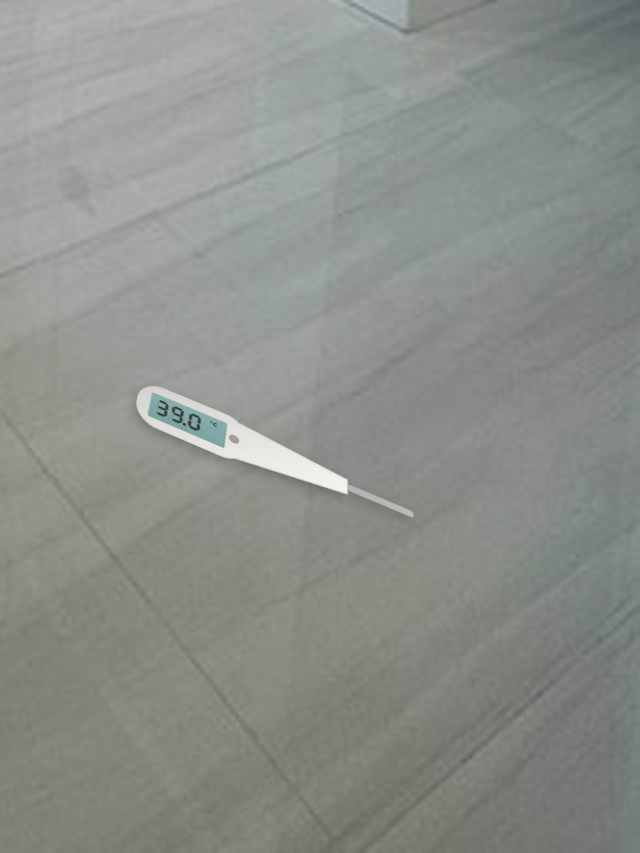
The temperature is value=39.0 unit=°C
